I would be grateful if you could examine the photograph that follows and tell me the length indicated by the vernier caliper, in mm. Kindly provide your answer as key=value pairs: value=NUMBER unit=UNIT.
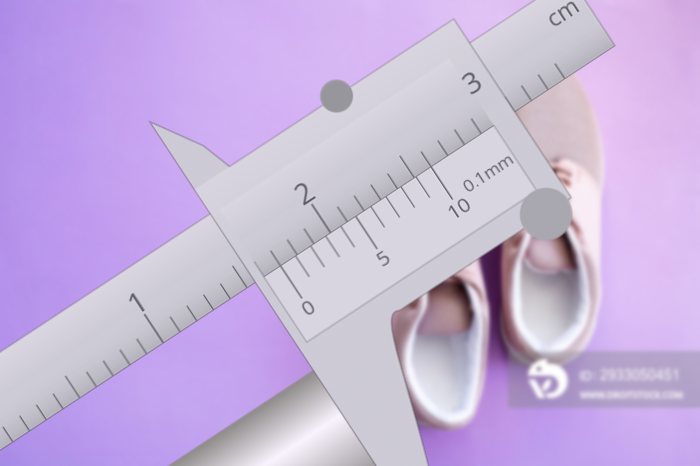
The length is value=17.0 unit=mm
